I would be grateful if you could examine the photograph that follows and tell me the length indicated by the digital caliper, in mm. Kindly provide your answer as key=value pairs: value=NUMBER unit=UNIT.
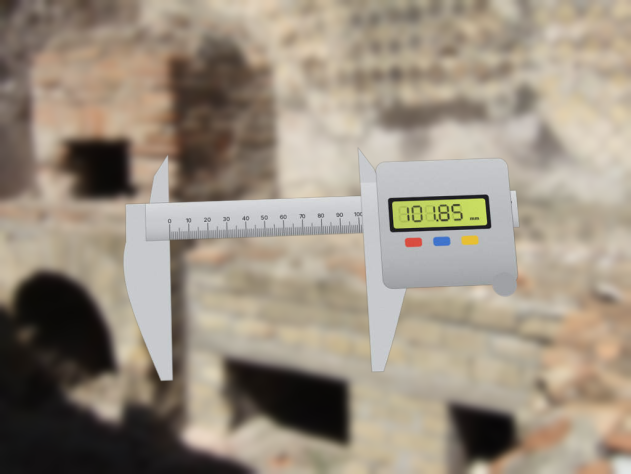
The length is value=101.85 unit=mm
